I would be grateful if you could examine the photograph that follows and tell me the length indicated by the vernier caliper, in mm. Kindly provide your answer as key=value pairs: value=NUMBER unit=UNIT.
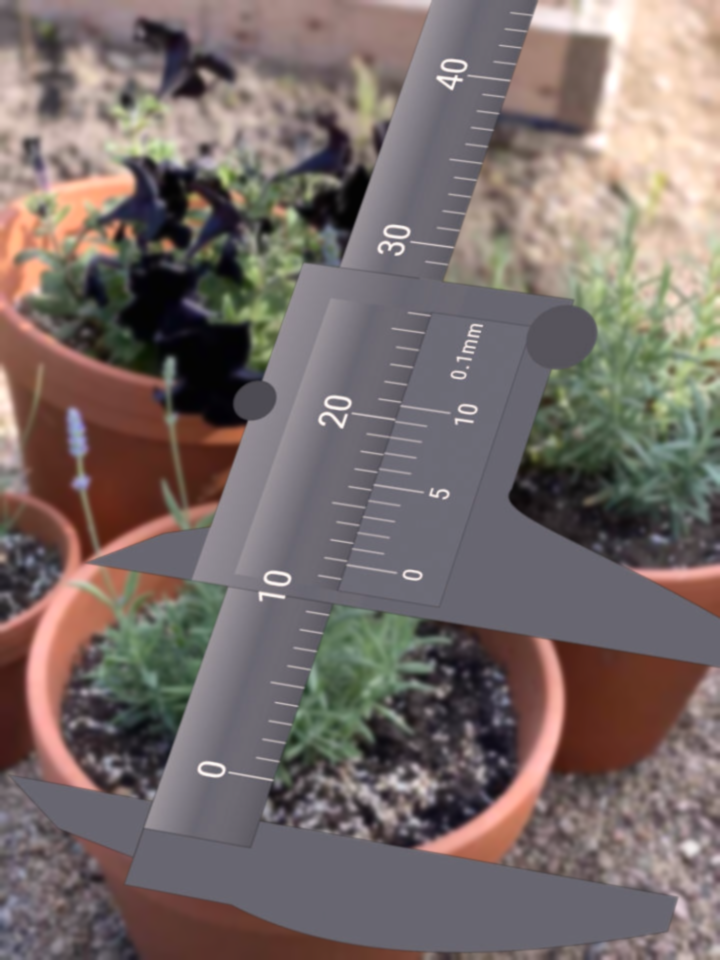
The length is value=11.8 unit=mm
